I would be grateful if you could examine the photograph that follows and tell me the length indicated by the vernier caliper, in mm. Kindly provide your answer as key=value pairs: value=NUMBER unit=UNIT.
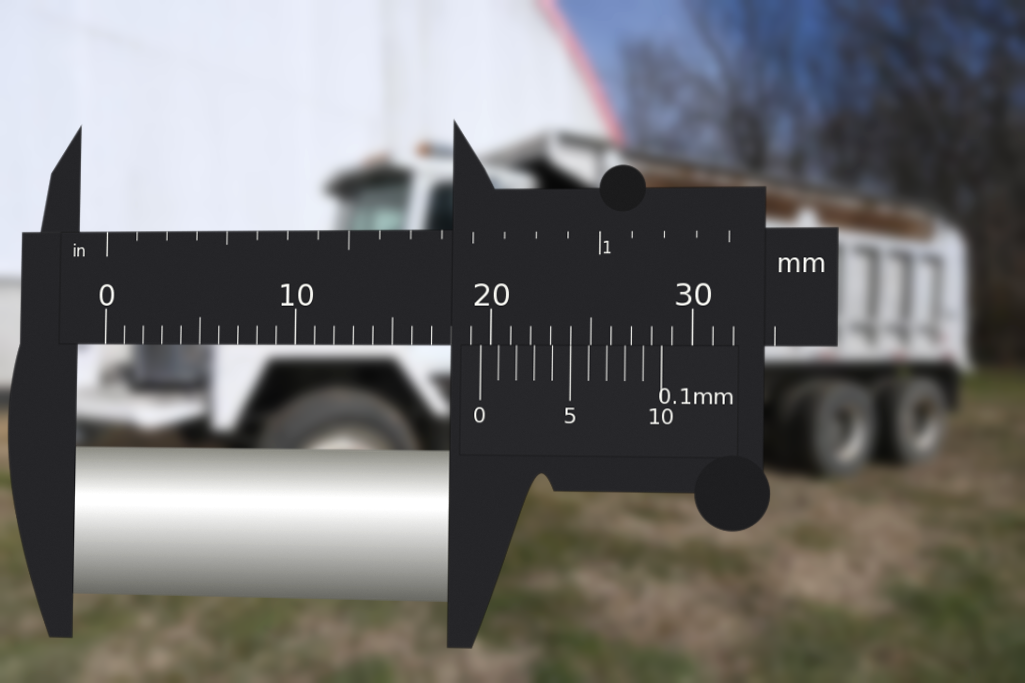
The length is value=19.5 unit=mm
